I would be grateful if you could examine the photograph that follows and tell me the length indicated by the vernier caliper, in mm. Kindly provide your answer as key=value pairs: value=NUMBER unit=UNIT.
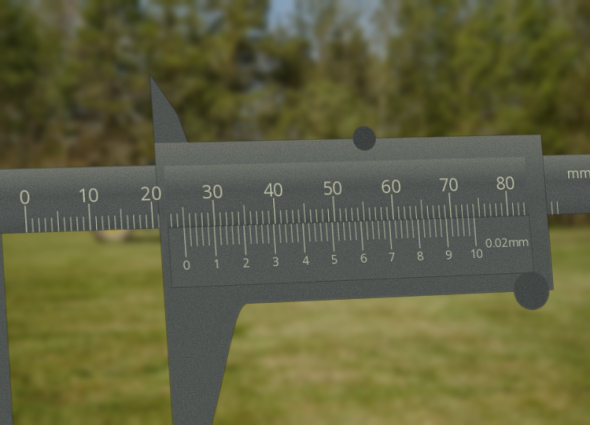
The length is value=25.0 unit=mm
